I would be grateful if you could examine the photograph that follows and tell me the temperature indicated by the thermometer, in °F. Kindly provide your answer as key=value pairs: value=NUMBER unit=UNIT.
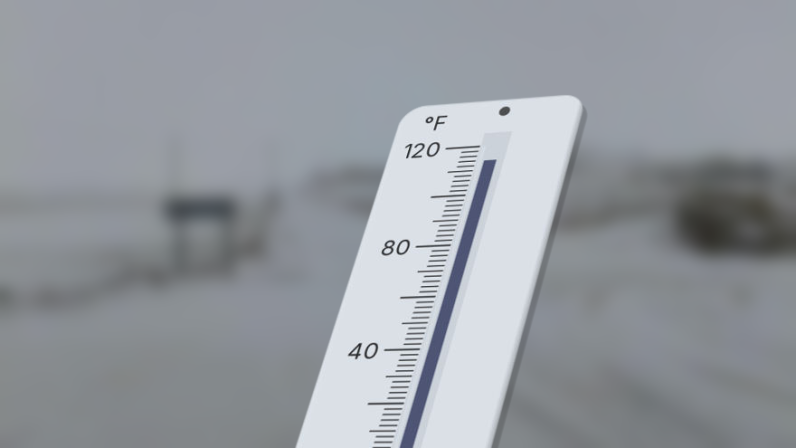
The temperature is value=114 unit=°F
